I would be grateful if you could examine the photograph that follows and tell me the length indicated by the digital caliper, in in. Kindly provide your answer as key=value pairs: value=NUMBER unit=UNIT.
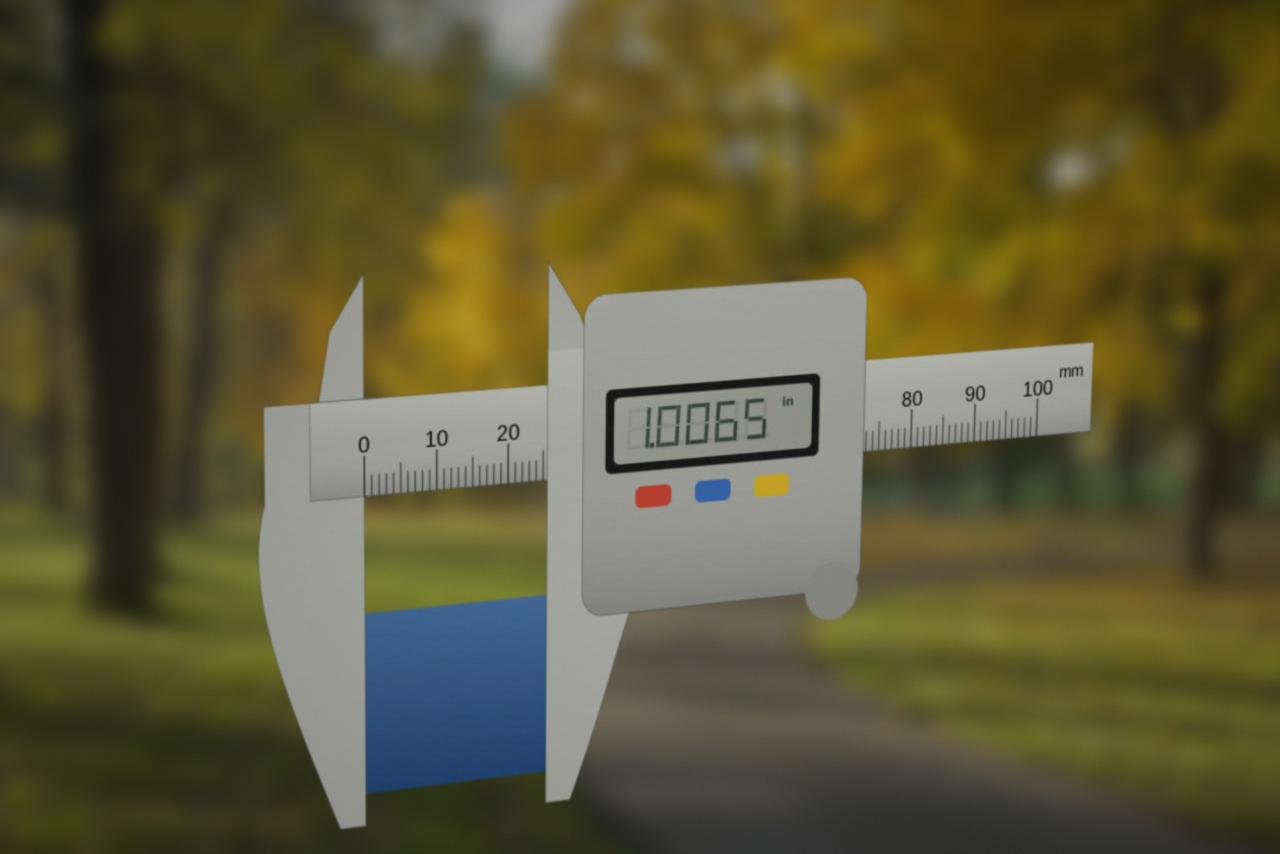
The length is value=1.0065 unit=in
